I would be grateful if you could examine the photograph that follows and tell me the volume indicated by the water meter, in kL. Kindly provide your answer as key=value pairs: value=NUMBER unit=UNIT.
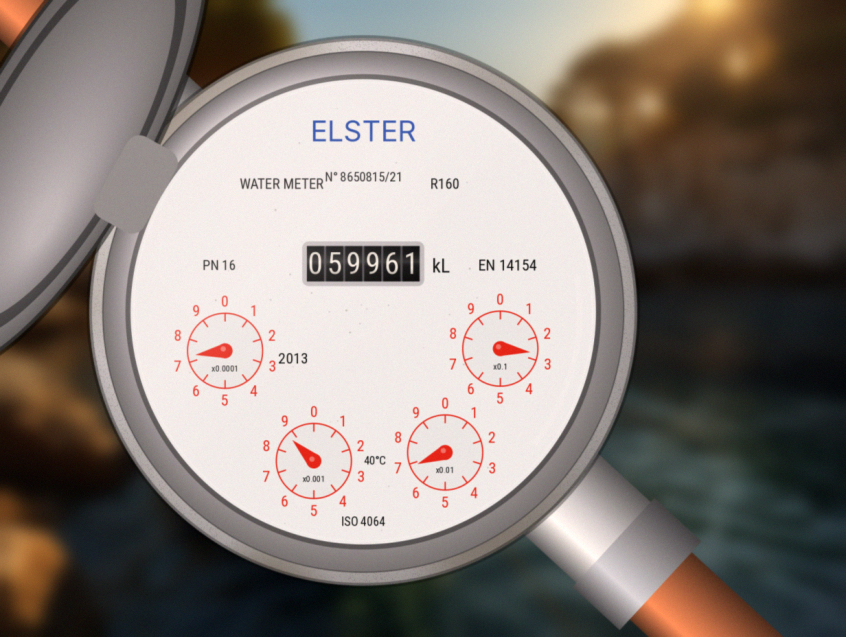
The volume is value=59961.2687 unit=kL
